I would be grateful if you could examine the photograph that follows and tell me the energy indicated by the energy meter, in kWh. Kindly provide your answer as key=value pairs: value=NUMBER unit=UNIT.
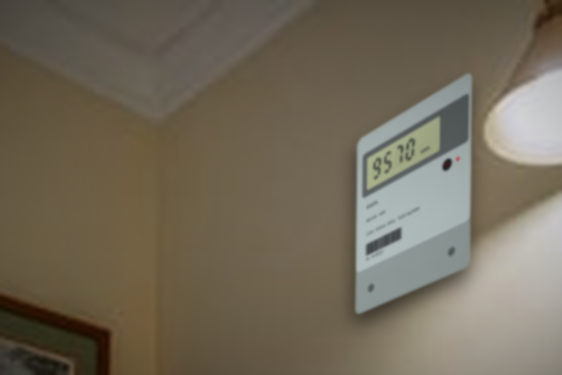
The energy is value=9570 unit=kWh
